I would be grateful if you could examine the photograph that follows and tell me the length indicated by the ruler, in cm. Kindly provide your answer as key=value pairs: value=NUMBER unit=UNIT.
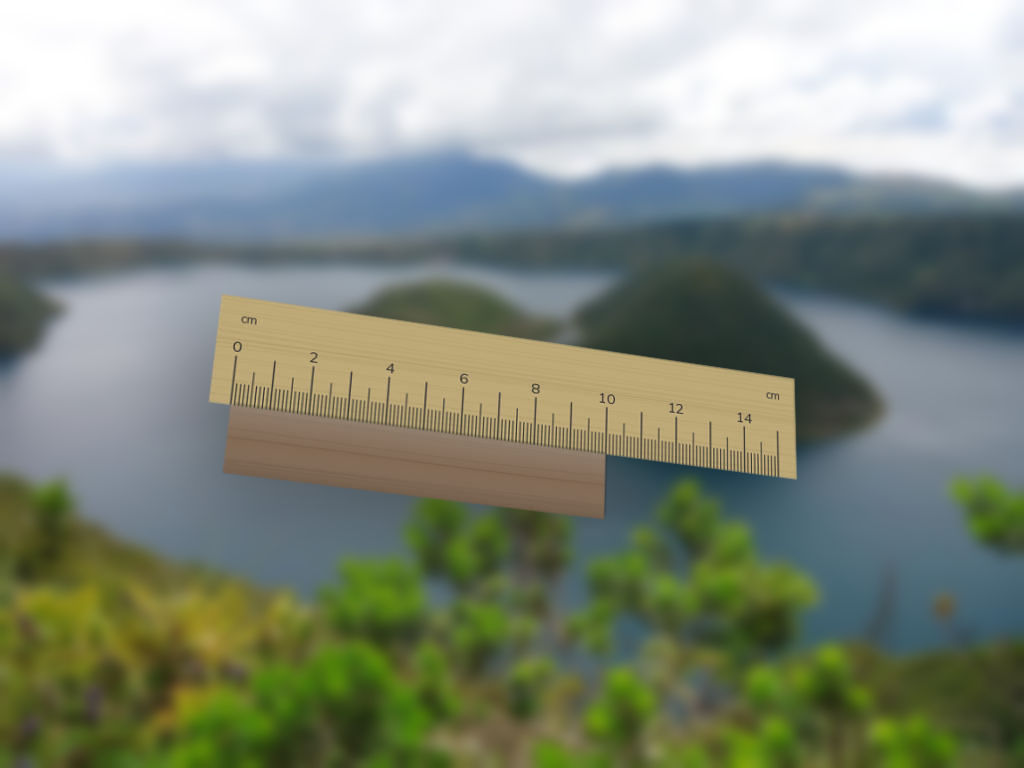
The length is value=10 unit=cm
